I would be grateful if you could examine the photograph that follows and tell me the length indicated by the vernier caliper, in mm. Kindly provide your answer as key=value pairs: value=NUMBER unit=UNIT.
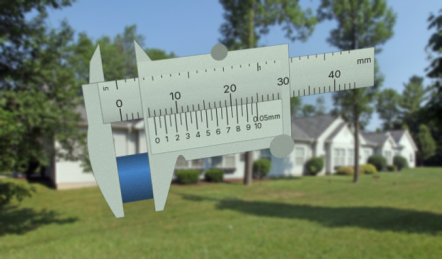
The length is value=5.8 unit=mm
